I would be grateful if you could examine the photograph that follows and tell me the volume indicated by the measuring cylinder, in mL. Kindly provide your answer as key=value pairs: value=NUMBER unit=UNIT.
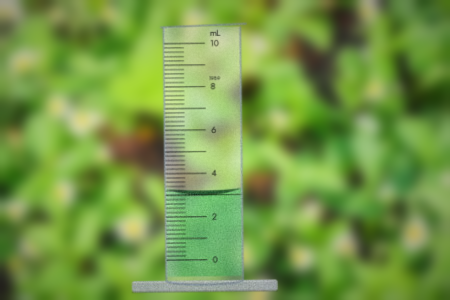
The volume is value=3 unit=mL
